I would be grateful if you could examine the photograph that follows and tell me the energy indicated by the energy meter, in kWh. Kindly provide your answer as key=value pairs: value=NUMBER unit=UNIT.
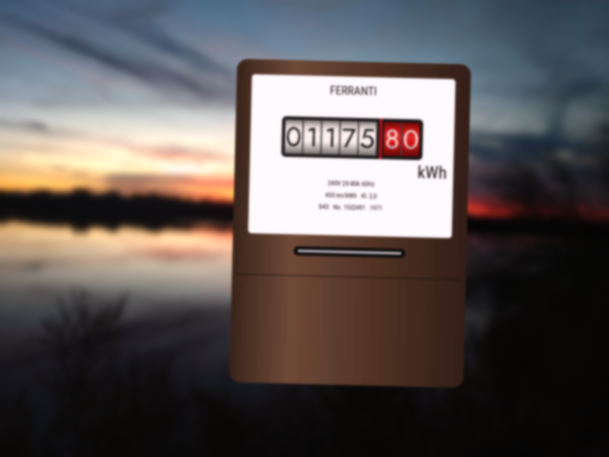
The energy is value=1175.80 unit=kWh
